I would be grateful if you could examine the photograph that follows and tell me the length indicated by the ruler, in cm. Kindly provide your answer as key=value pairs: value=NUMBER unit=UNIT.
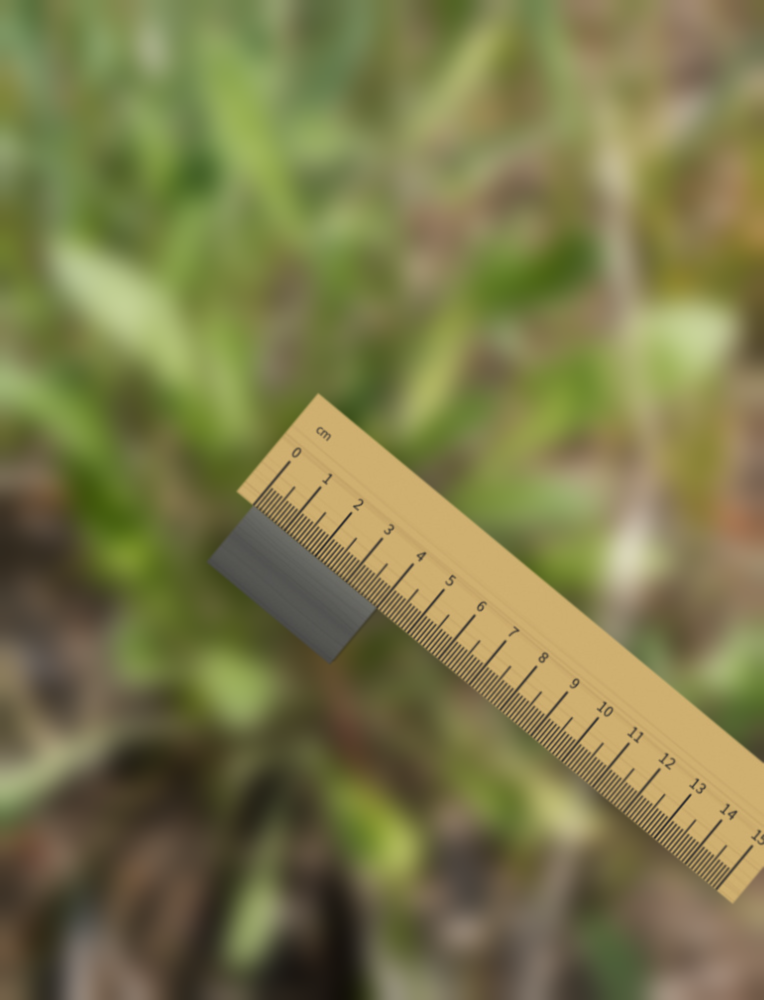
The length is value=4 unit=cm
